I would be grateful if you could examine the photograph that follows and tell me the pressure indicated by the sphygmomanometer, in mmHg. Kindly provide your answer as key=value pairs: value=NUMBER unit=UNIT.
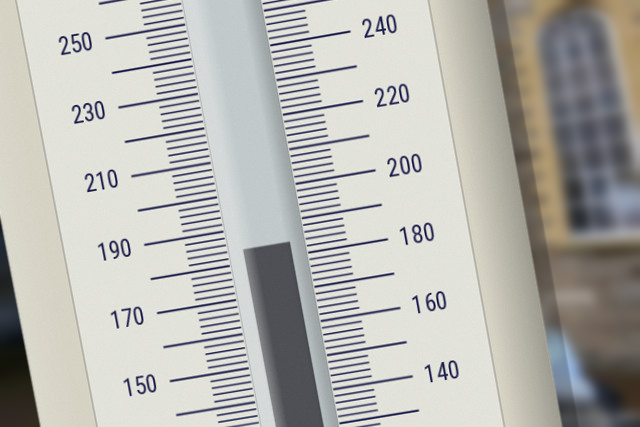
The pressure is value=184 unit=mmHg
